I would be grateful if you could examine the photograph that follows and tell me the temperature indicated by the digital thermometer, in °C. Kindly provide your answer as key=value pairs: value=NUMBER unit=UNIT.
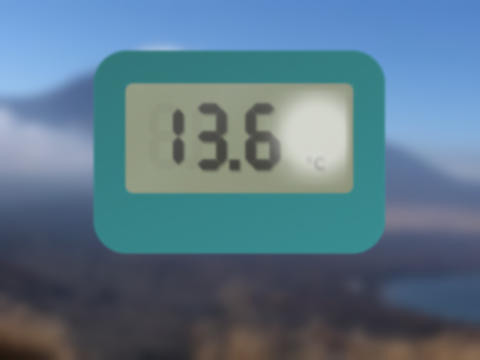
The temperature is value=13.6 unit=°C
